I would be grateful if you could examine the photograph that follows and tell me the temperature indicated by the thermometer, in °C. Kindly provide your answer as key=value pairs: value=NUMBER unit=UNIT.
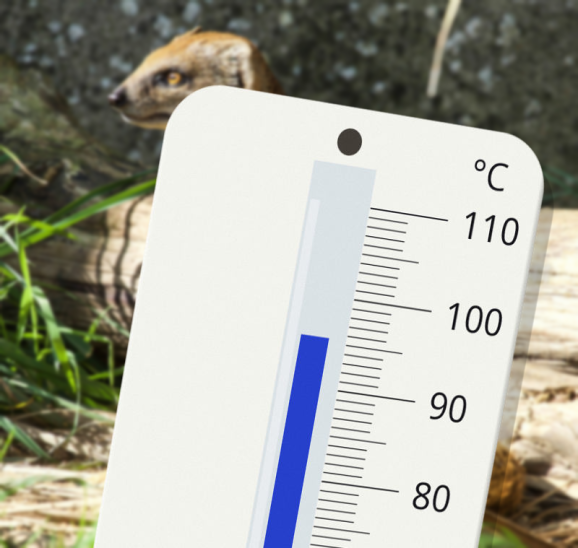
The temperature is value=95.5 unit=°C
